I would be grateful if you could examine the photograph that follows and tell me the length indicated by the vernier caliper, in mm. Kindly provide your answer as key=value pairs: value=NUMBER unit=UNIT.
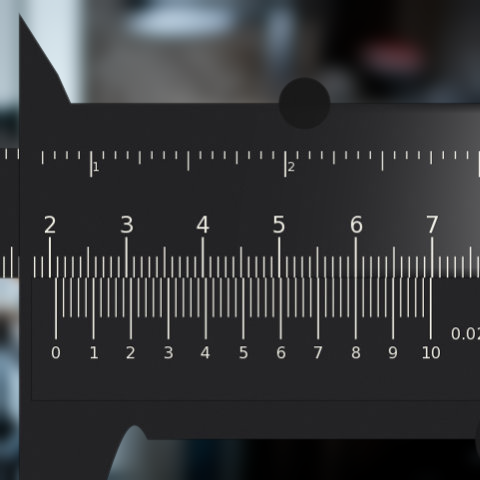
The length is value=20.8 unit=mm
